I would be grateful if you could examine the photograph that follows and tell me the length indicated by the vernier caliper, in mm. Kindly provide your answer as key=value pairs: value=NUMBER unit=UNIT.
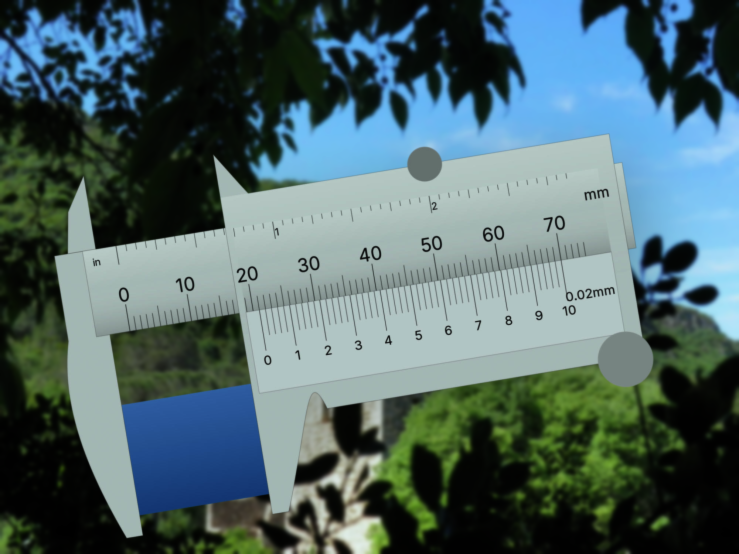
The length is value=21.0 unit=mm
